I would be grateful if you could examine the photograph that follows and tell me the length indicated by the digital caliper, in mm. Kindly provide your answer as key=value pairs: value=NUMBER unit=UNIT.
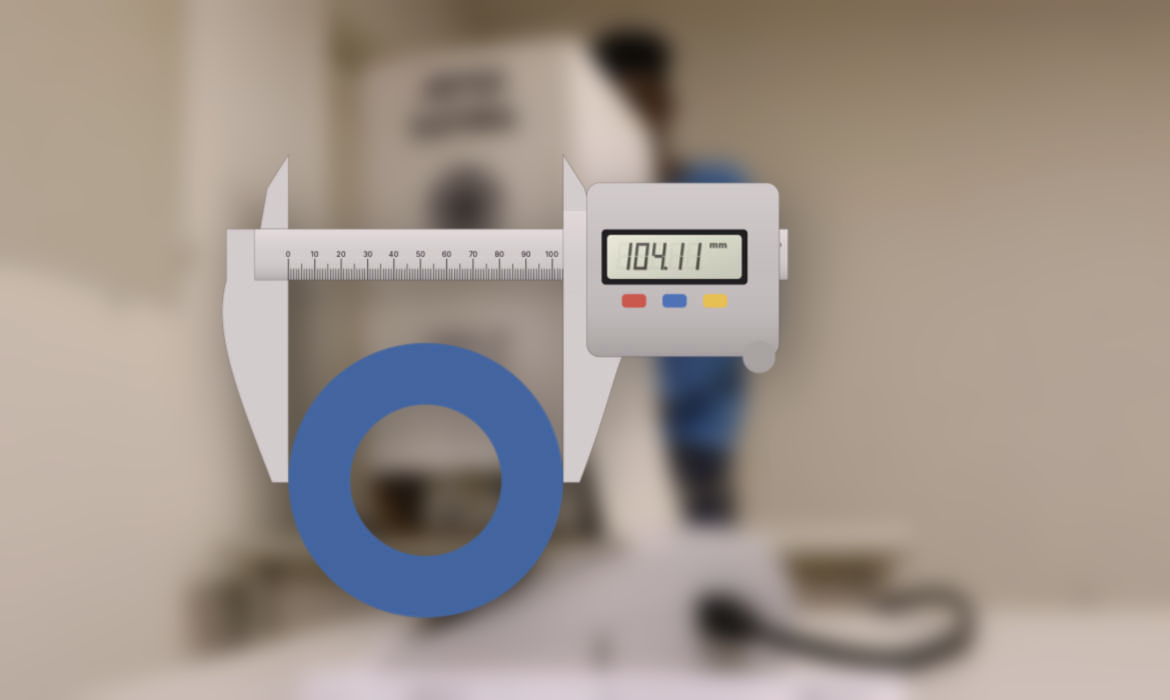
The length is value=104.11 unit=mm
